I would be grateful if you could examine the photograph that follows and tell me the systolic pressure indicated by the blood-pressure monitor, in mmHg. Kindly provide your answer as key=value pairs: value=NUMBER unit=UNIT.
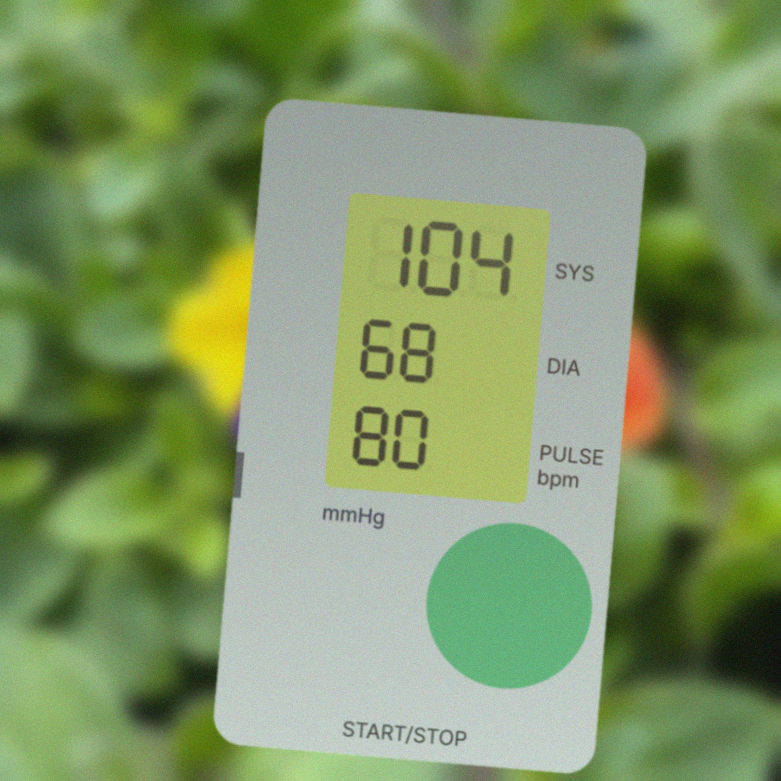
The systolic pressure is value=104 unit=mmHg
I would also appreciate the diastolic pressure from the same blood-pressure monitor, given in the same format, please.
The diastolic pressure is value=68 unit=mmHg
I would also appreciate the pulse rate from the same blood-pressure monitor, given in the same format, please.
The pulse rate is value=80 unit=bpm
